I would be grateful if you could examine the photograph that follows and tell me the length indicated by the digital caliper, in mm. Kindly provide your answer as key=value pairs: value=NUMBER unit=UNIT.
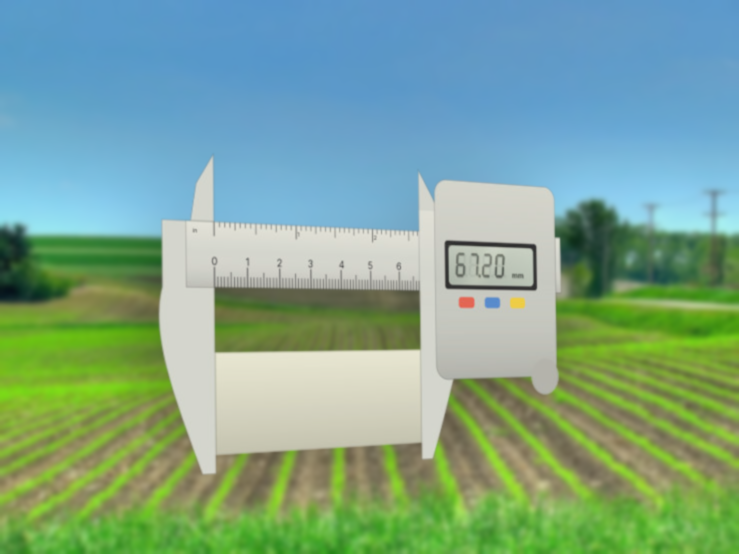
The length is value=67.20 unit=mm
